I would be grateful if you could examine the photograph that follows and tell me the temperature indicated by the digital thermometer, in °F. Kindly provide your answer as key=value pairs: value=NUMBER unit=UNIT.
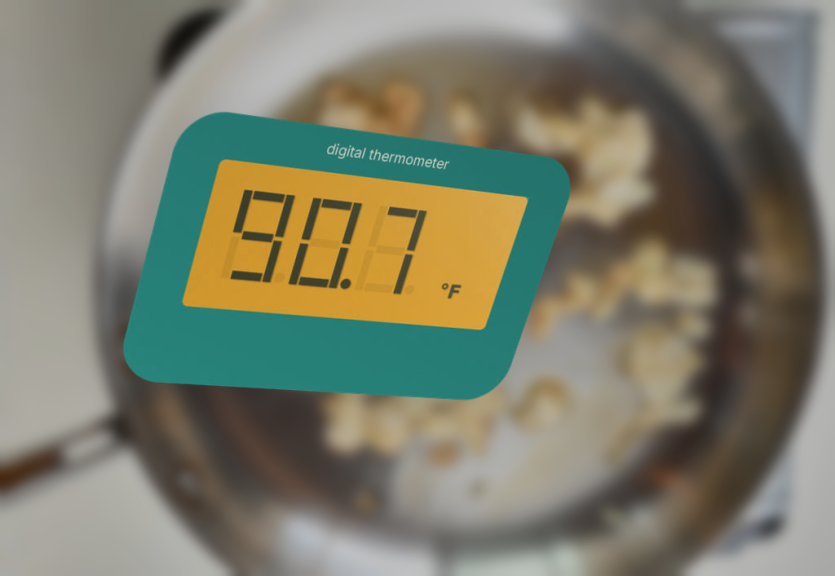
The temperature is value=90.7 unit=°F
